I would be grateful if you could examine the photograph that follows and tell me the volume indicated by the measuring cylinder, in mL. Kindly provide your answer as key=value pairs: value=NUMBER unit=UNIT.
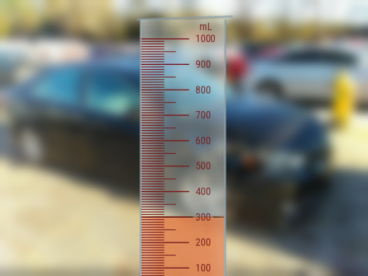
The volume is value=300 unit=mL
